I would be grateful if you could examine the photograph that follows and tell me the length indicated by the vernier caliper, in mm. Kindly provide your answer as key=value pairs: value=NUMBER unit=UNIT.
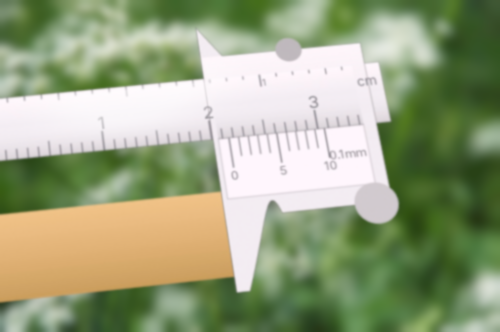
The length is value=21.6 unit=mm
